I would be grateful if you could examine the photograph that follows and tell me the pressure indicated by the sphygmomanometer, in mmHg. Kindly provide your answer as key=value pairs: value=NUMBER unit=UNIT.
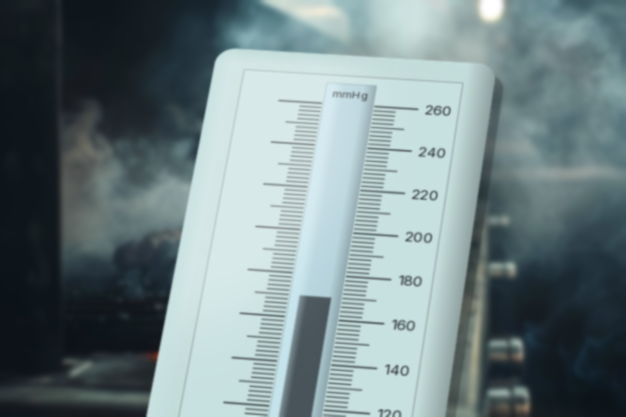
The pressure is value=170 unit=mmHg
